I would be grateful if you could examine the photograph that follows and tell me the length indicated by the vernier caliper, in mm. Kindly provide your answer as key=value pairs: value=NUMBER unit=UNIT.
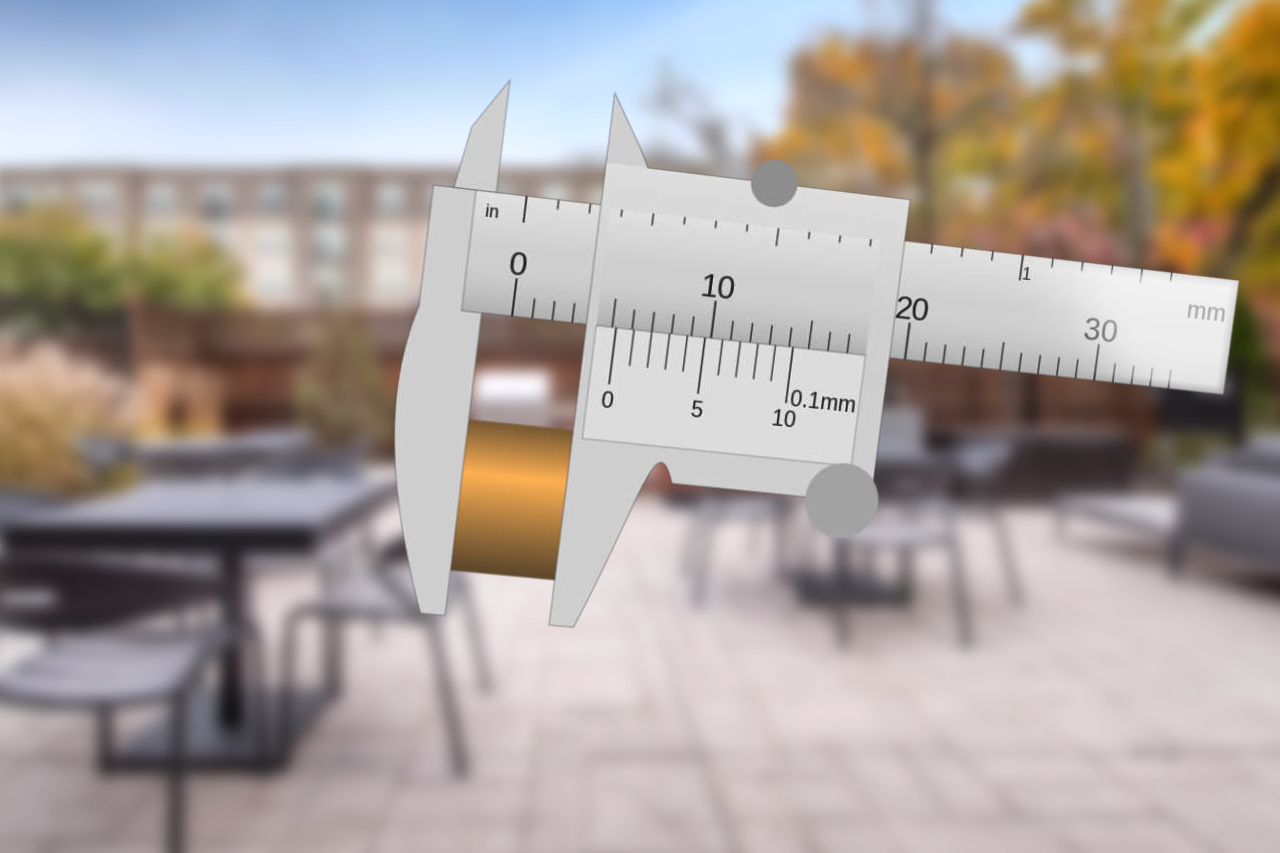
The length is value=5.2 unit=mm
